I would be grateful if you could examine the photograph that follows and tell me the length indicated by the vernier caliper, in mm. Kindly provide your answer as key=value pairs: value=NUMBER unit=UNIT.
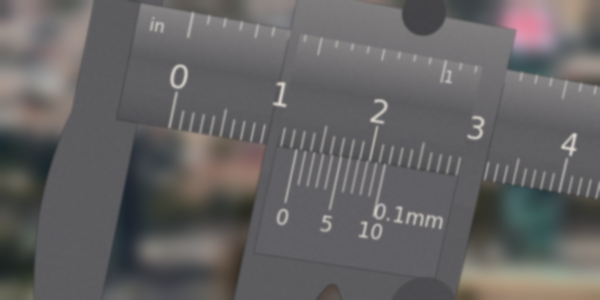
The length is value=12.6 unit=mm
